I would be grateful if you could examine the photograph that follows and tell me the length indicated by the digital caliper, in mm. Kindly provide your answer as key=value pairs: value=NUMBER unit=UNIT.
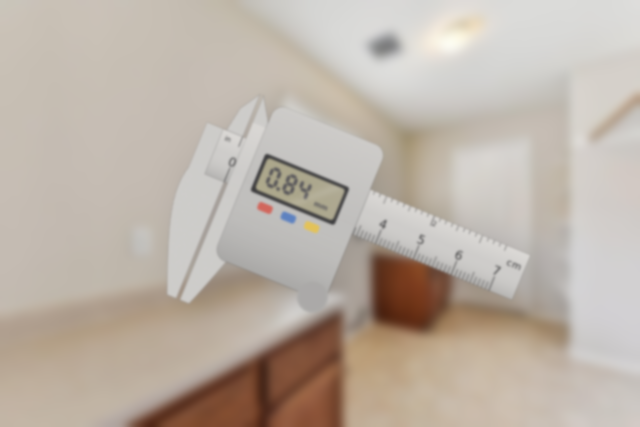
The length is value=0.84 unit=mm
